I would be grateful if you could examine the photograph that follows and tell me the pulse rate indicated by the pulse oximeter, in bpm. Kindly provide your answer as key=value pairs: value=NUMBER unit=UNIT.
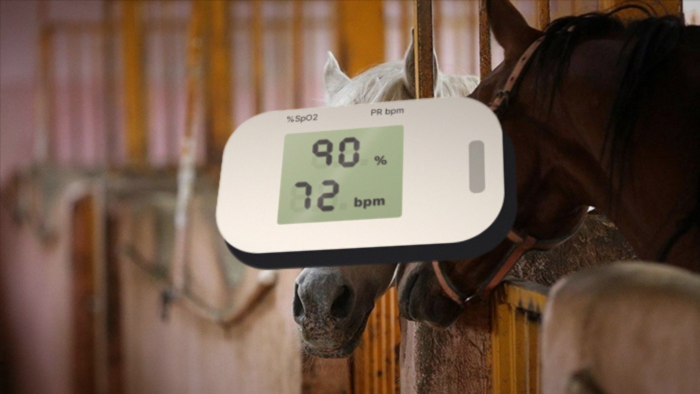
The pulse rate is value=72 unit=bpm
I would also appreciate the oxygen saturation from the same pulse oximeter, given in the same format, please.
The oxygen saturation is value=90 unit=%
